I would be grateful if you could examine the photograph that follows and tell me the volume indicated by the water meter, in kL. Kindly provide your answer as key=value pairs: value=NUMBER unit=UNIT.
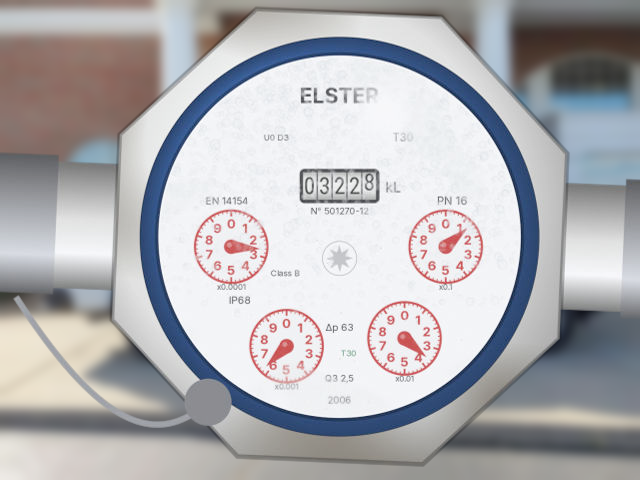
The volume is value=3228.1362 unit=kL
